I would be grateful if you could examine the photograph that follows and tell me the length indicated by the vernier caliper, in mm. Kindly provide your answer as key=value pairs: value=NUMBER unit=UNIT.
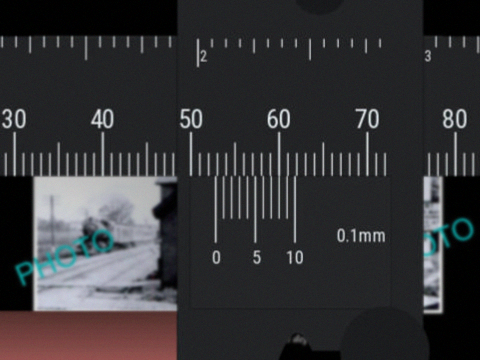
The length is value=52.8 unit=mm
